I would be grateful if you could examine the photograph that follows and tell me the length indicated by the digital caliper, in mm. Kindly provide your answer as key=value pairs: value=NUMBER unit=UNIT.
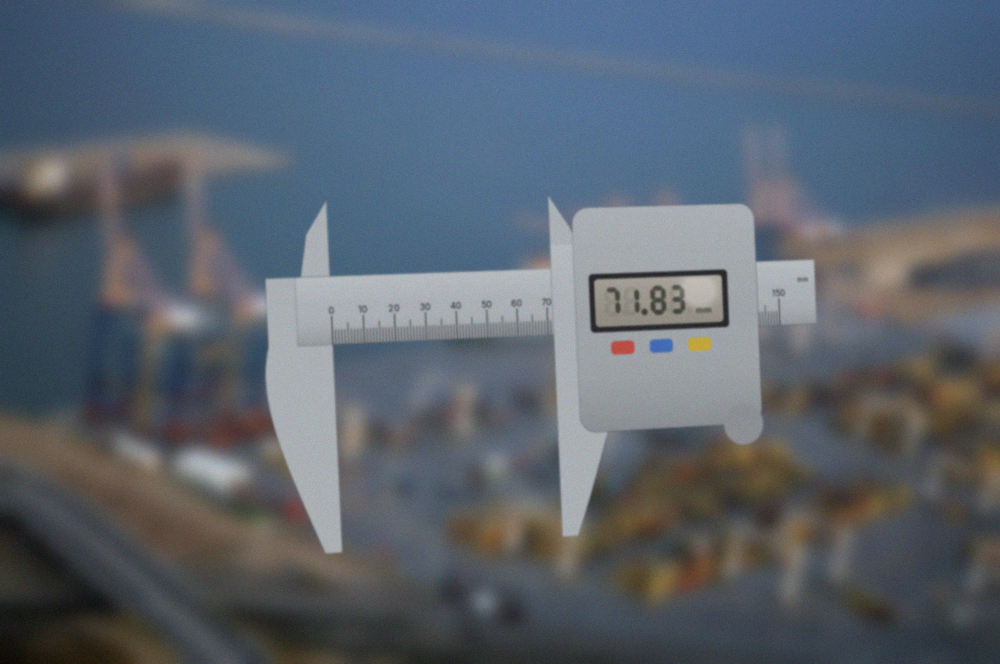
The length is value=71.83 unit=mm
